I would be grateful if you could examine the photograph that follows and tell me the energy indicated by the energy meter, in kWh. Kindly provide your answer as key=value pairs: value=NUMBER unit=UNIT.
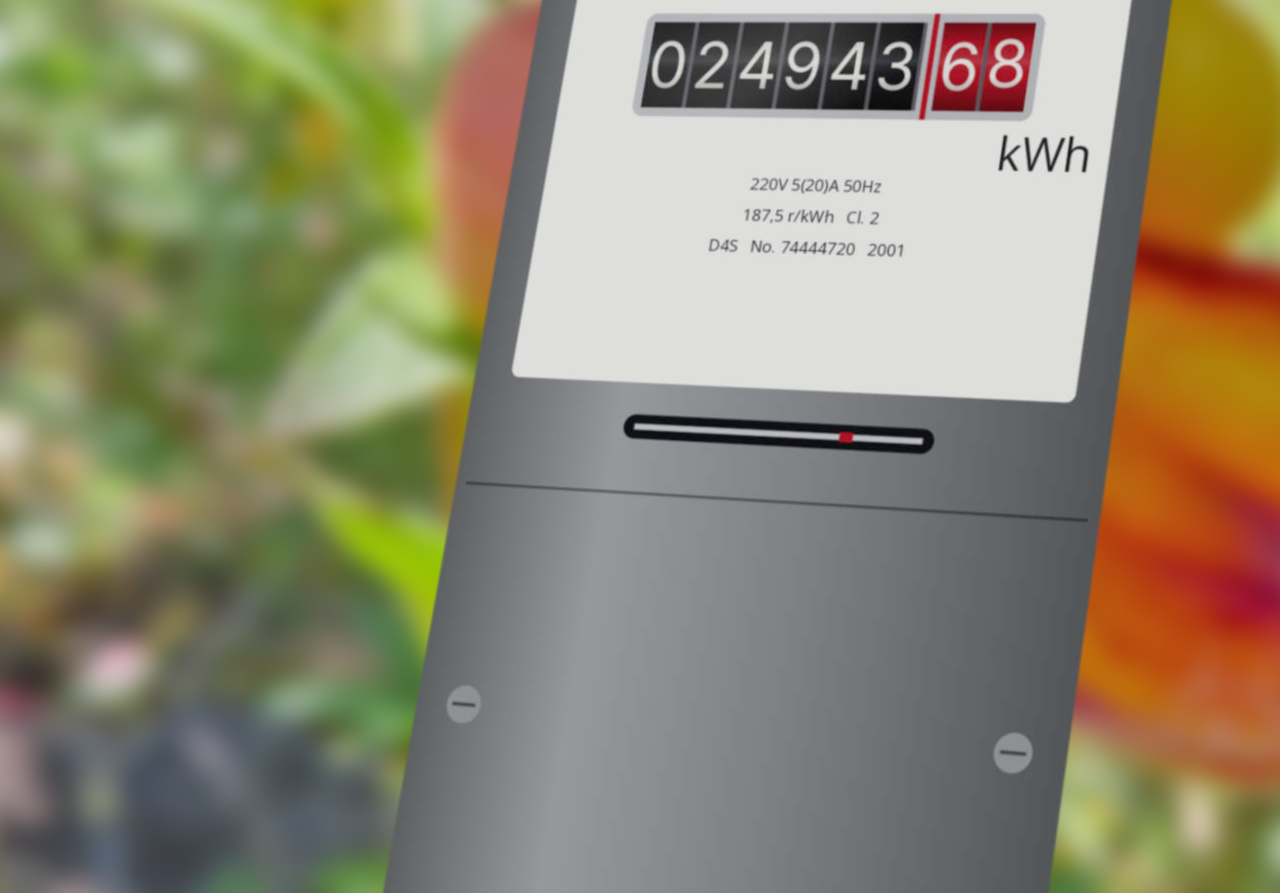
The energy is value=24943.68 unit=kWh
